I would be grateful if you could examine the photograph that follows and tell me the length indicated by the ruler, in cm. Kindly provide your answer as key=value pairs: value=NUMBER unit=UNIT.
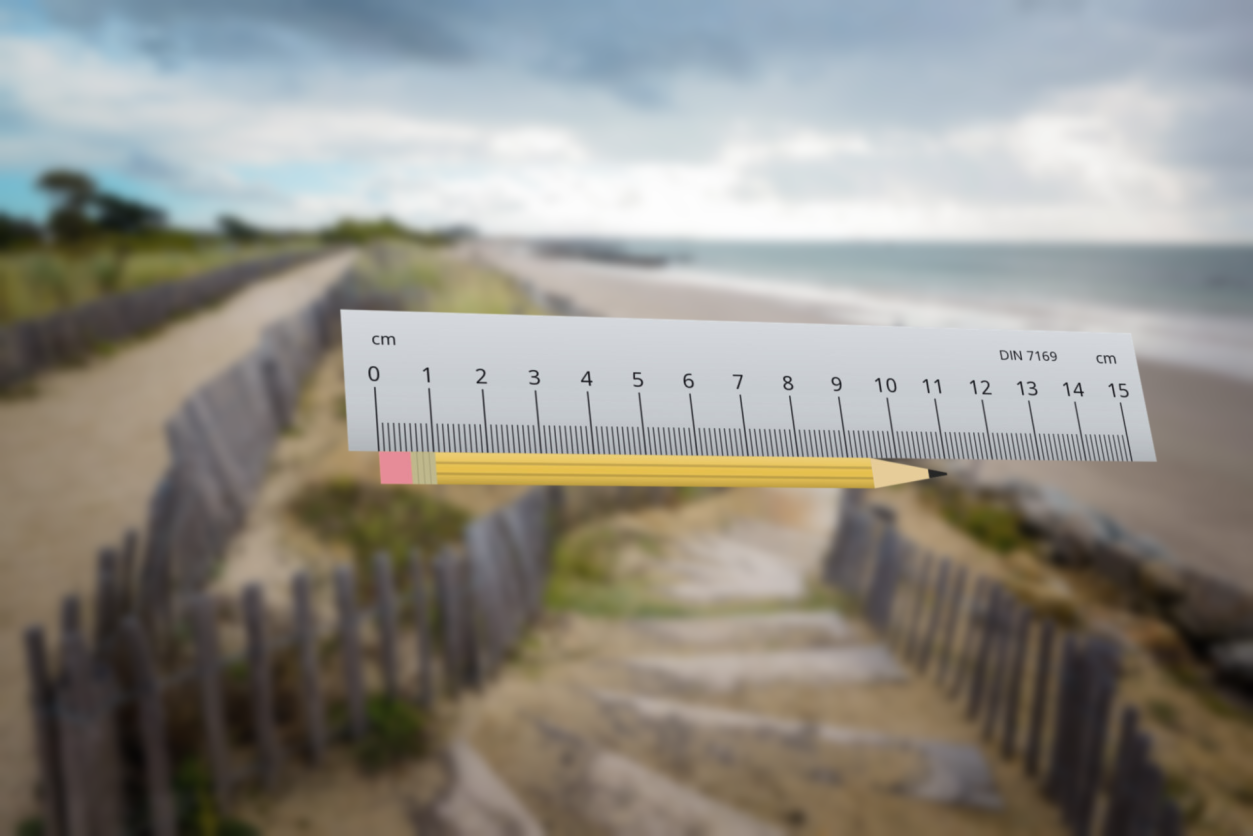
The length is value=11 unit=cm
